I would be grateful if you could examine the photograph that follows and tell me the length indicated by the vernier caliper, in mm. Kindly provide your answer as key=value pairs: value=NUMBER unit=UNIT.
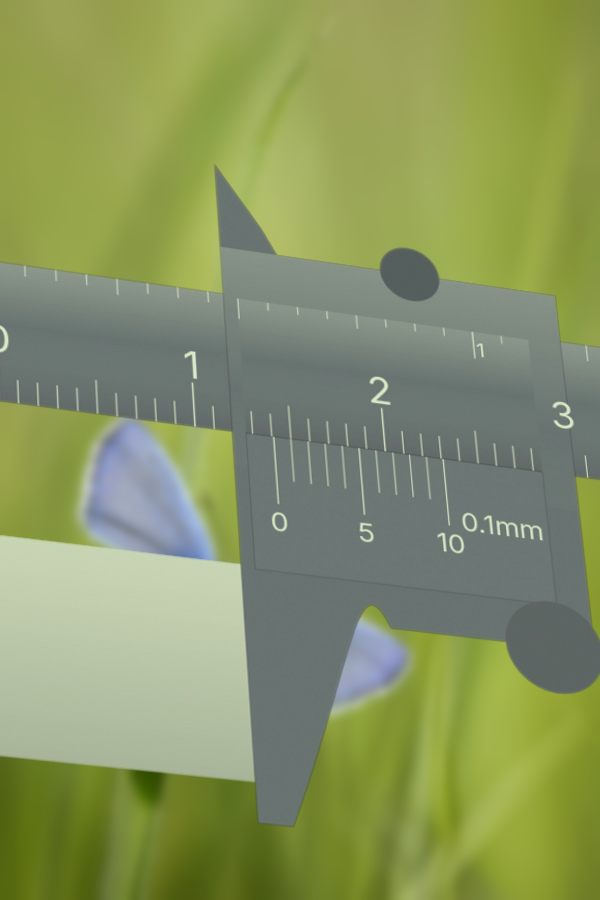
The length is value=14.1 unit=mm
